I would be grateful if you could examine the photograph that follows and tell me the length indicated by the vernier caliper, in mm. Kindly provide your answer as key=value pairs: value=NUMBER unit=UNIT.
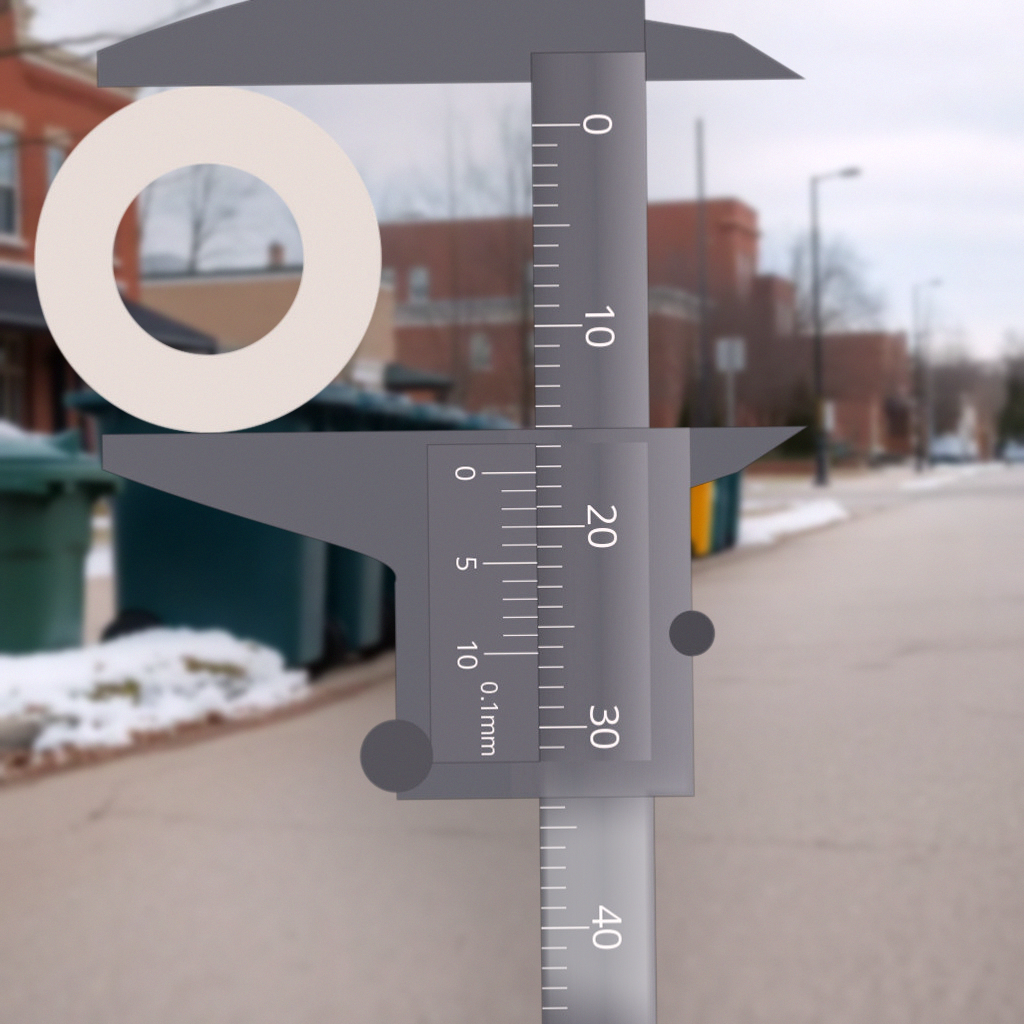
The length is value=17.3 unit=mm
